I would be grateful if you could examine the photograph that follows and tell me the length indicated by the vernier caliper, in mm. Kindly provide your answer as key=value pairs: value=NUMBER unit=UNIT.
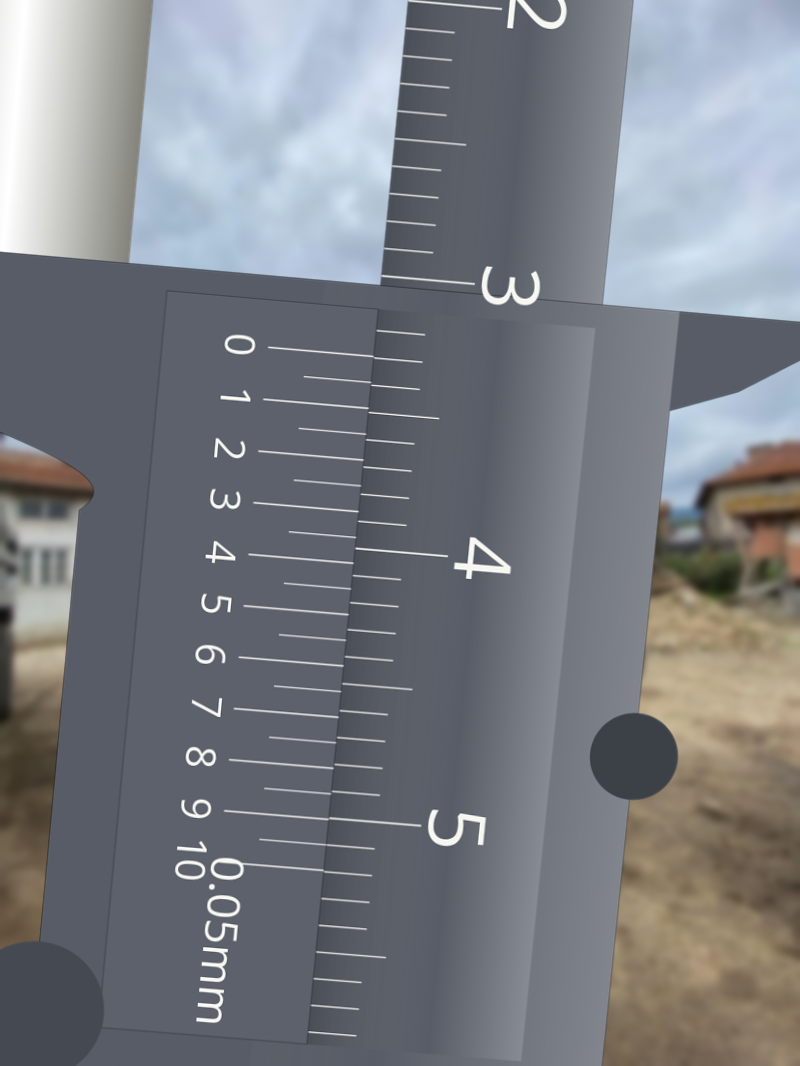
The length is value=32.95 unit=mm
